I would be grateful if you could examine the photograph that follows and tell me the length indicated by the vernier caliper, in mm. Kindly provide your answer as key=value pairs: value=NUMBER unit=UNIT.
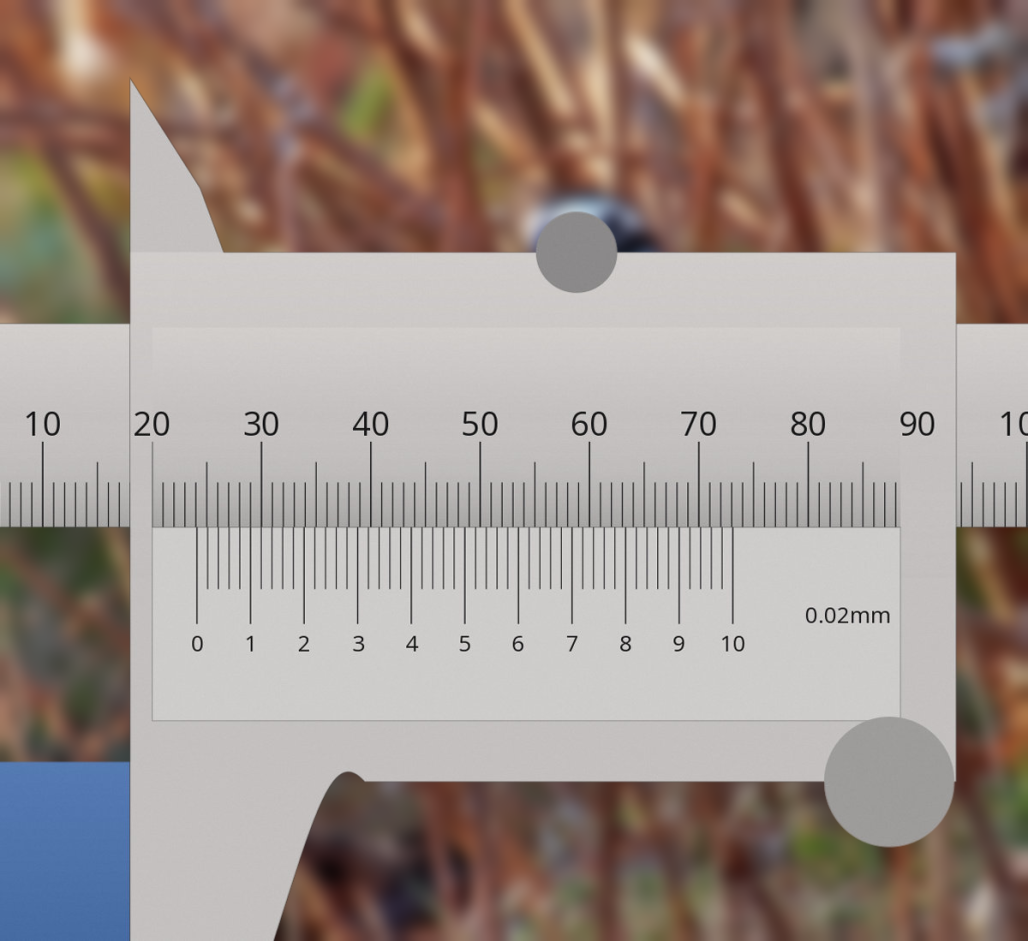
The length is value=24.1 unit=mm
